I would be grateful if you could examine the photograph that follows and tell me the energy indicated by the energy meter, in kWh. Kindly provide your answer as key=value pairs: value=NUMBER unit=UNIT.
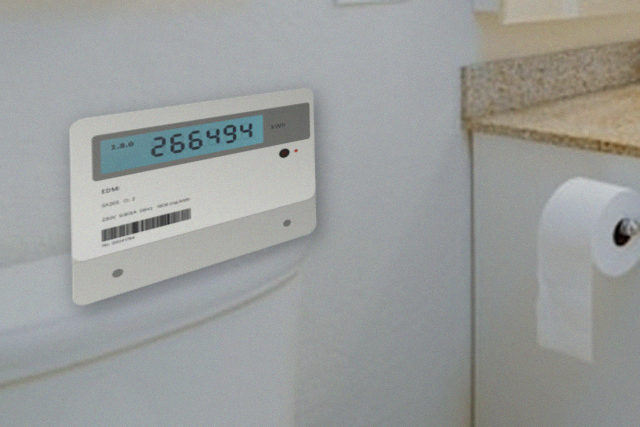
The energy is value=266494 unit=kWh
